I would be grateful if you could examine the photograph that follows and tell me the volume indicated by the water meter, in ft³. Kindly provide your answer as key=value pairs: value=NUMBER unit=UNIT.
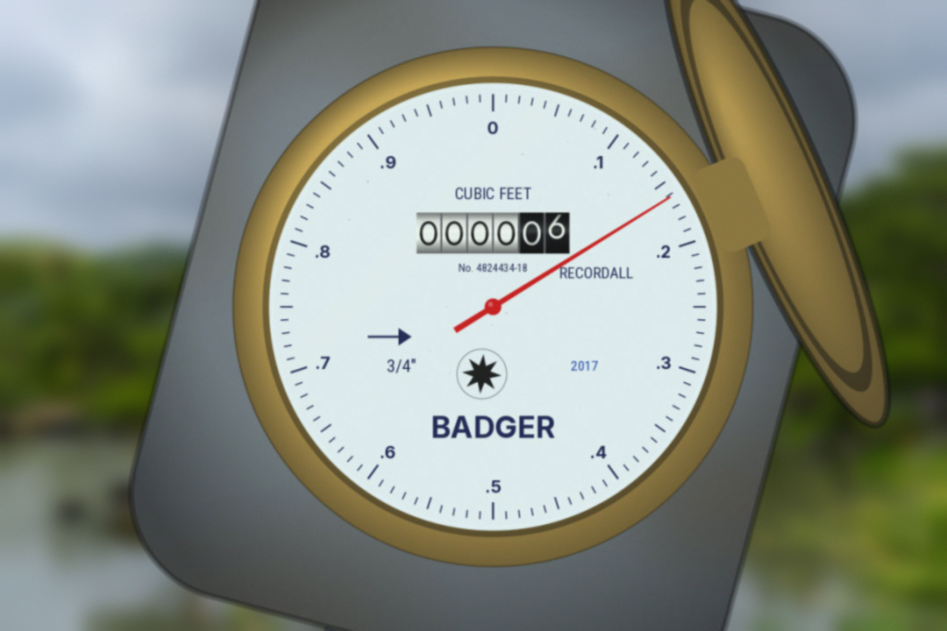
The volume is value=6.16 unit=ft³
